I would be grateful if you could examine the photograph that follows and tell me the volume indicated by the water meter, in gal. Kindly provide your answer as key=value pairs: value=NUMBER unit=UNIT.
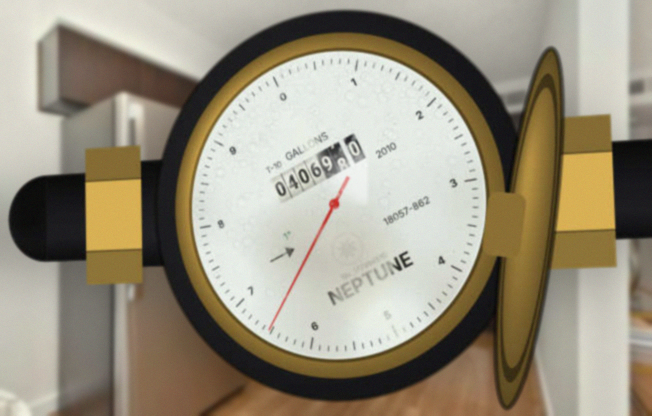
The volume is value=406976.5 unit=gal
